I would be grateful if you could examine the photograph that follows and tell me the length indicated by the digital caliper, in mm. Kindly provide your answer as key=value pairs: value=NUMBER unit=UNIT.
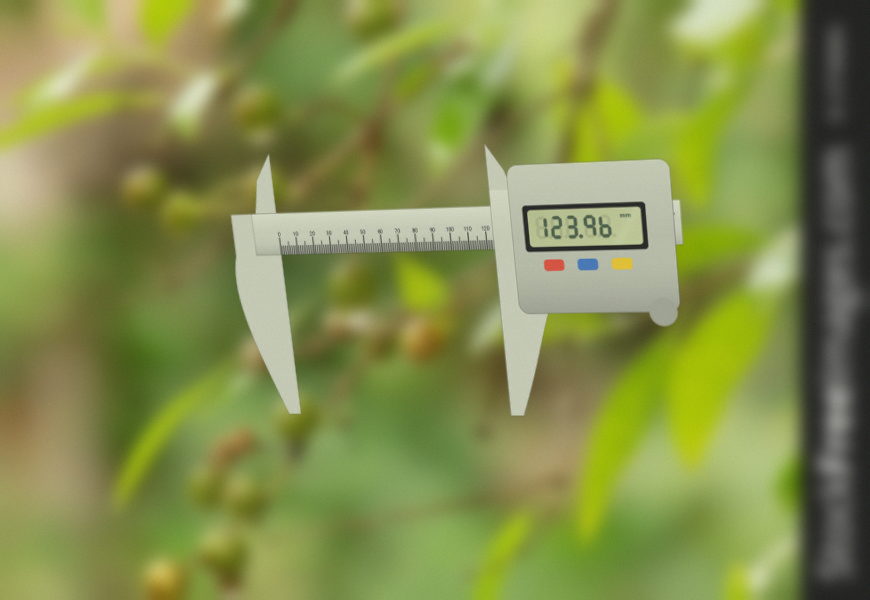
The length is value=123.96 unit=mm
